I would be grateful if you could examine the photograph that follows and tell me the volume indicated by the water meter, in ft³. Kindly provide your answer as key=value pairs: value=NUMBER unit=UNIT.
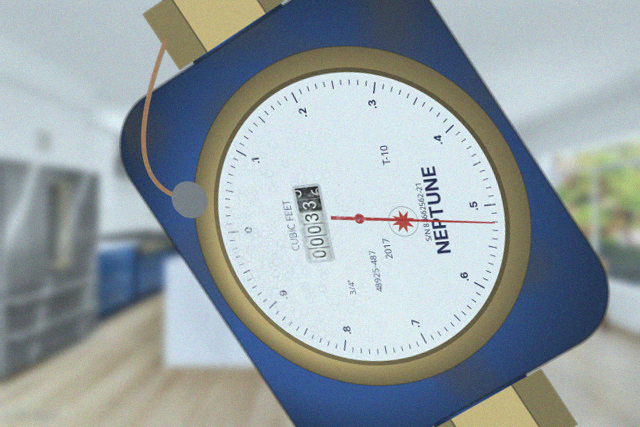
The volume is value=335.52 unit=ft³
